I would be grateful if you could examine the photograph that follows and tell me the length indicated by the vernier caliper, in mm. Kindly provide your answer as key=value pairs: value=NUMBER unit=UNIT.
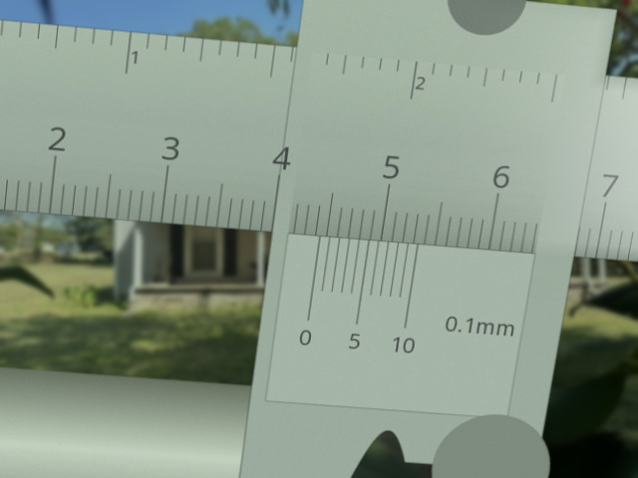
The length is value=44.4 unit=mm
